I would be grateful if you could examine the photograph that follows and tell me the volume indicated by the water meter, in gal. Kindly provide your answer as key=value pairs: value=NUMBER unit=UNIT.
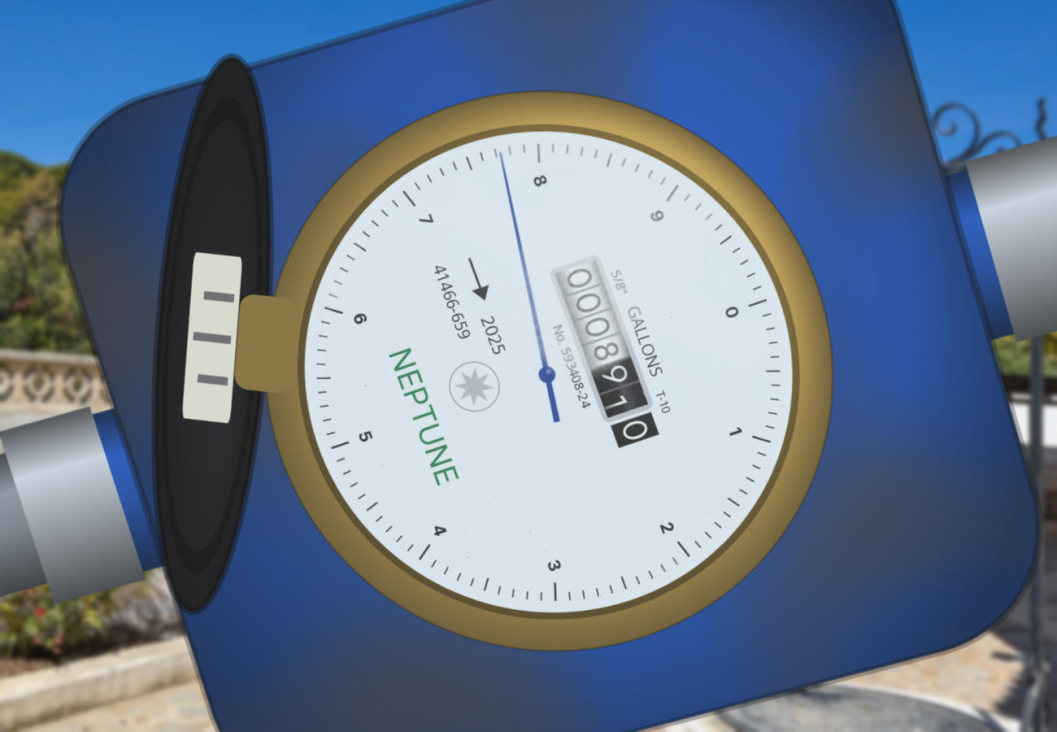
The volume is value=8907.7 unit=gal
